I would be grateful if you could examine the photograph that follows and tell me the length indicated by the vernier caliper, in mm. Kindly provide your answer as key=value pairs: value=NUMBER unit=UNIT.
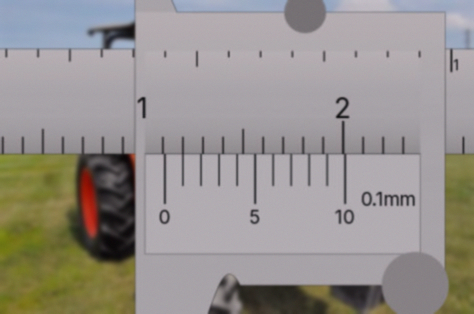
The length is value=11.1 unit=mm
